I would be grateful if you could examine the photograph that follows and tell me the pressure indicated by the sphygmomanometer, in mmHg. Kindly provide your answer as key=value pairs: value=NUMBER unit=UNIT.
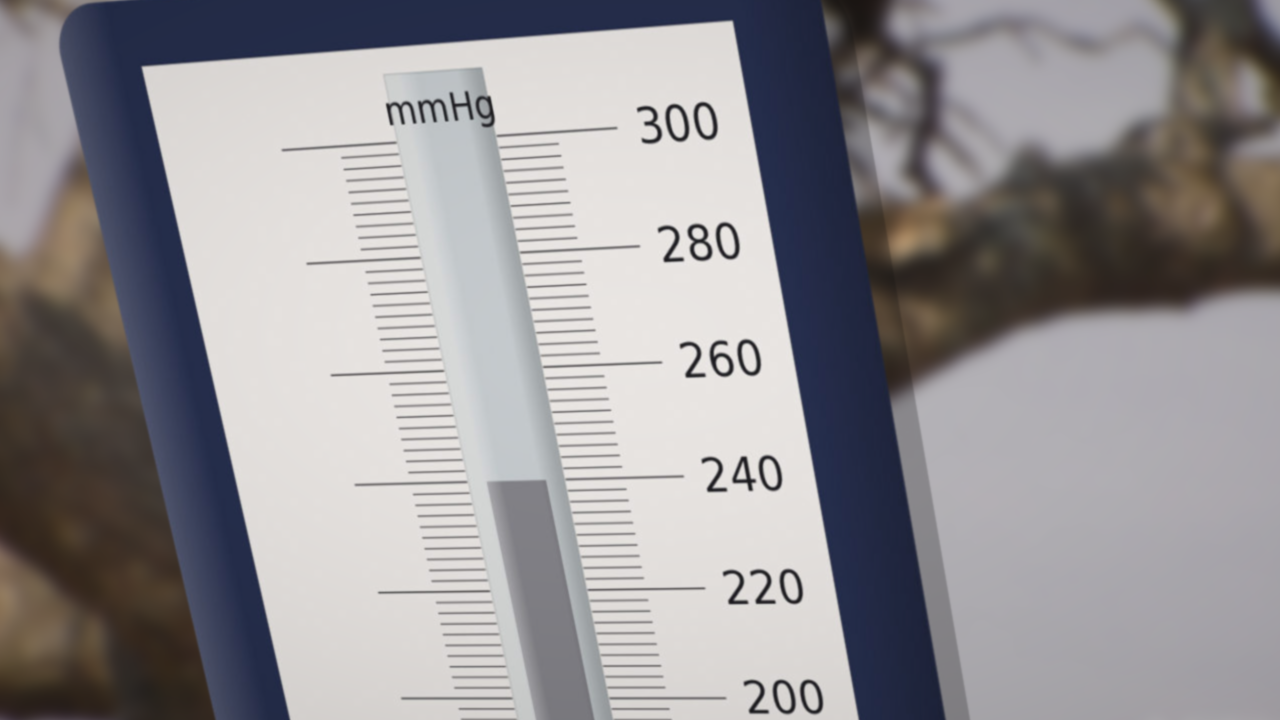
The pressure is value=240 unit=mmHg
